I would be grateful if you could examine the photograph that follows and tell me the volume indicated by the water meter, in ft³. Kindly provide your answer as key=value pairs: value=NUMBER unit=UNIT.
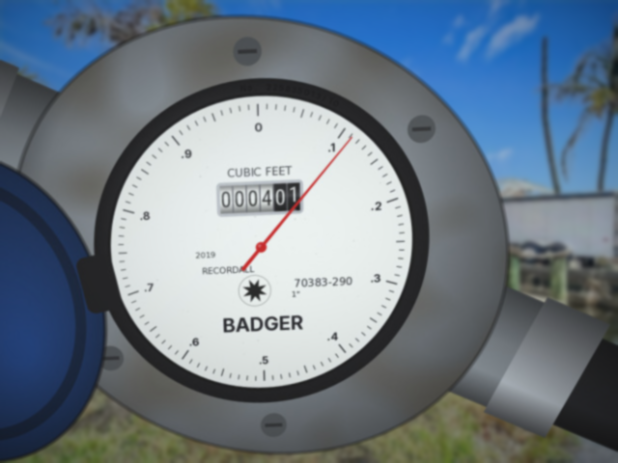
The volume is value=401.11 unit=ft³
